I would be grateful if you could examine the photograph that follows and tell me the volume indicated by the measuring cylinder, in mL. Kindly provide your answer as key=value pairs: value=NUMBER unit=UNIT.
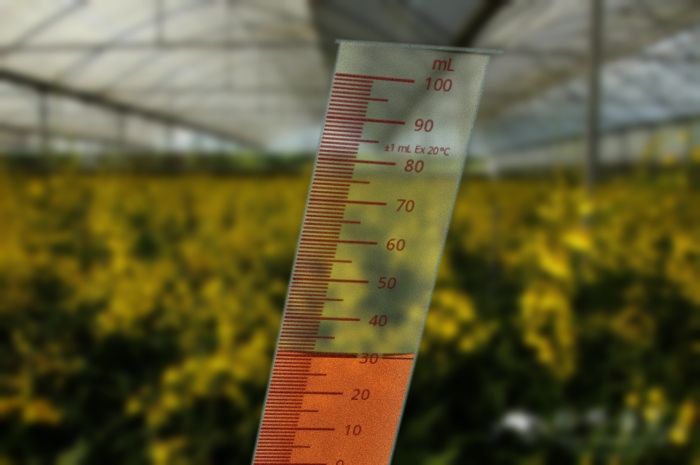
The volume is value=30 unit=mL
